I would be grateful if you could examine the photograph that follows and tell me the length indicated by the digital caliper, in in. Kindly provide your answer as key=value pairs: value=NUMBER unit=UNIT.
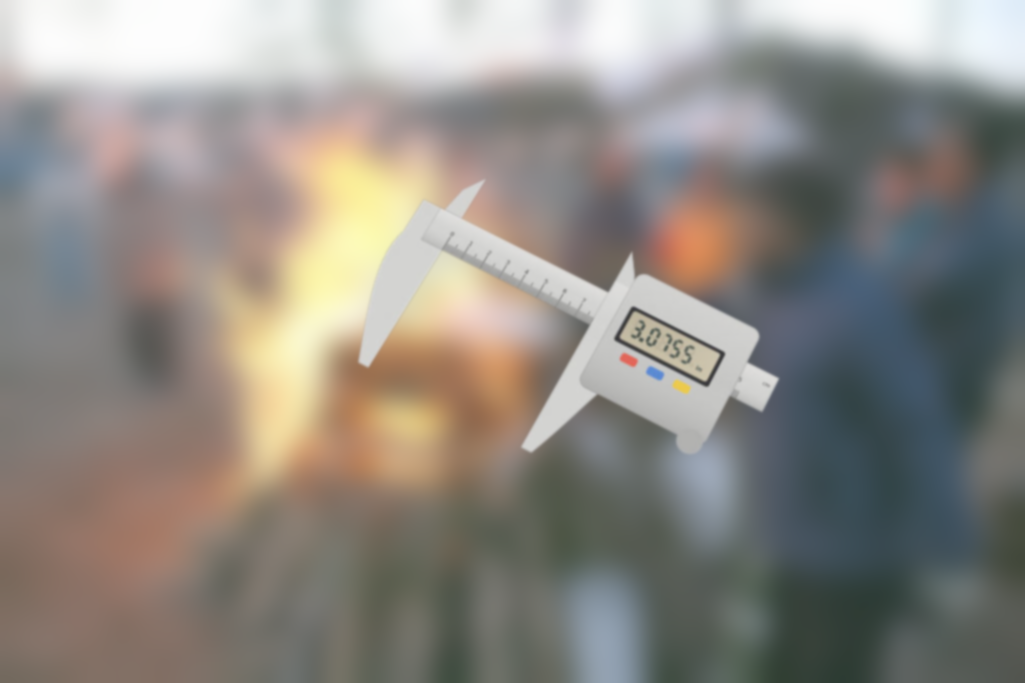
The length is value=3.0755 unit=in
